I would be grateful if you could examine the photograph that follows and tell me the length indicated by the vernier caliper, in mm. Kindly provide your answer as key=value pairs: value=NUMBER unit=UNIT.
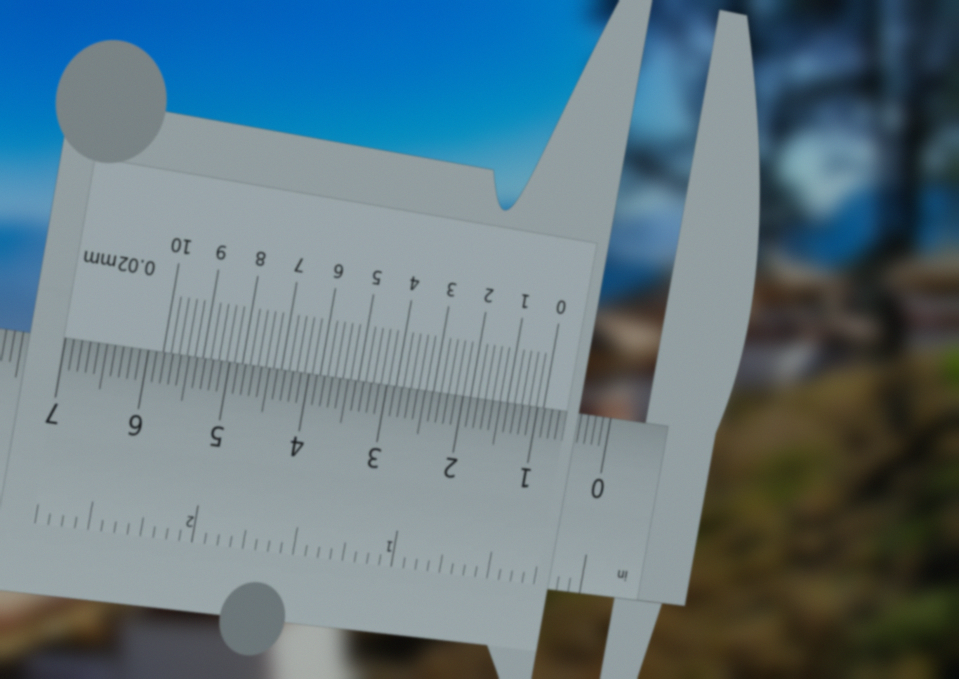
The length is value=9.2 unit=mm
